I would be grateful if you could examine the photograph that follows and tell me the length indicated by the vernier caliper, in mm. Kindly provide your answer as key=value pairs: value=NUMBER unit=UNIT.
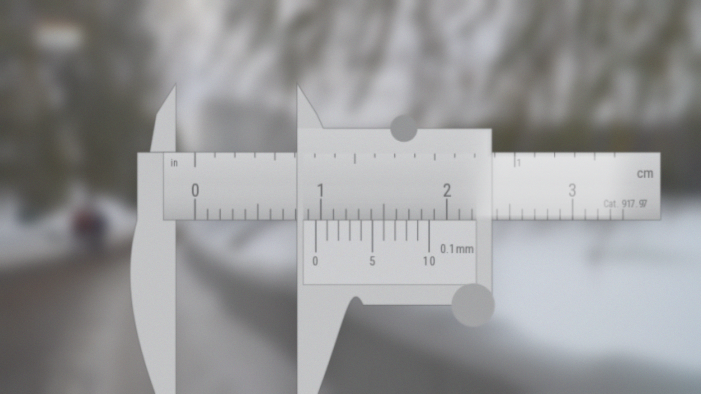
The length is value=9.6 unit=mm
